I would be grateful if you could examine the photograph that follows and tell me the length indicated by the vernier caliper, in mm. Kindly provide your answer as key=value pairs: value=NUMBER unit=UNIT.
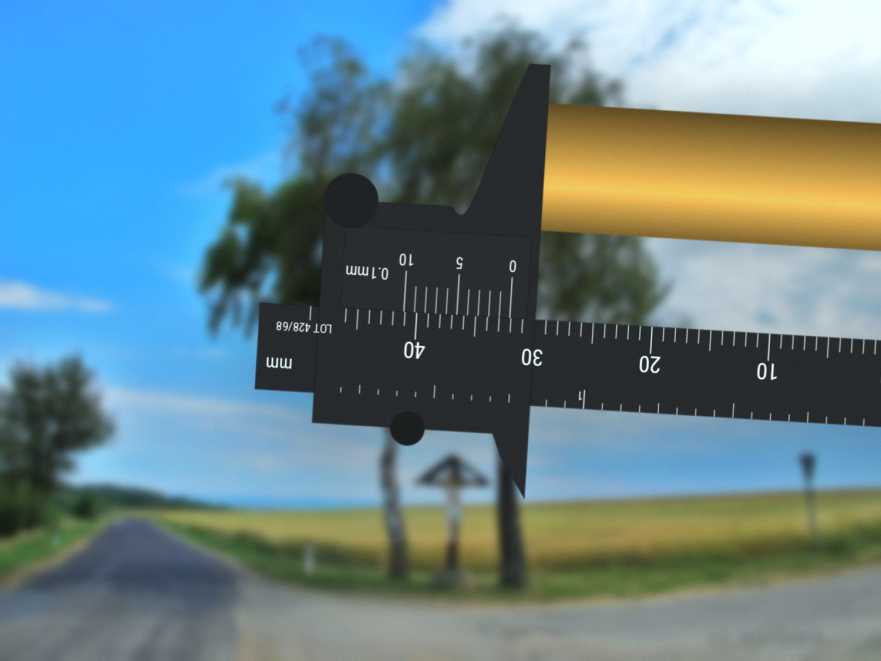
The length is value=32.1 unit=mm
